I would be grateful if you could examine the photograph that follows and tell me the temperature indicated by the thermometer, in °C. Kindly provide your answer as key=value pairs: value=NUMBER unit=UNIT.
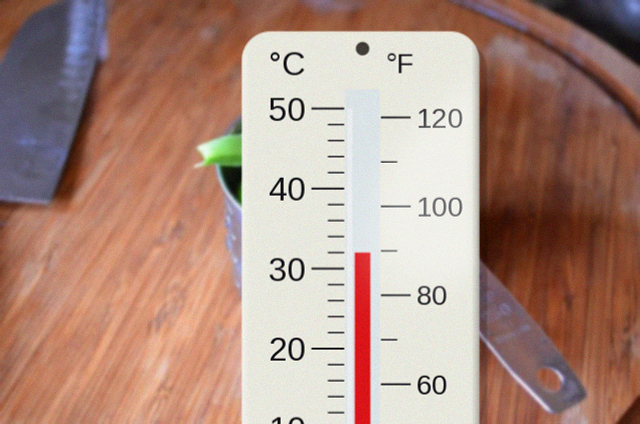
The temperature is value=32 unit=°C
